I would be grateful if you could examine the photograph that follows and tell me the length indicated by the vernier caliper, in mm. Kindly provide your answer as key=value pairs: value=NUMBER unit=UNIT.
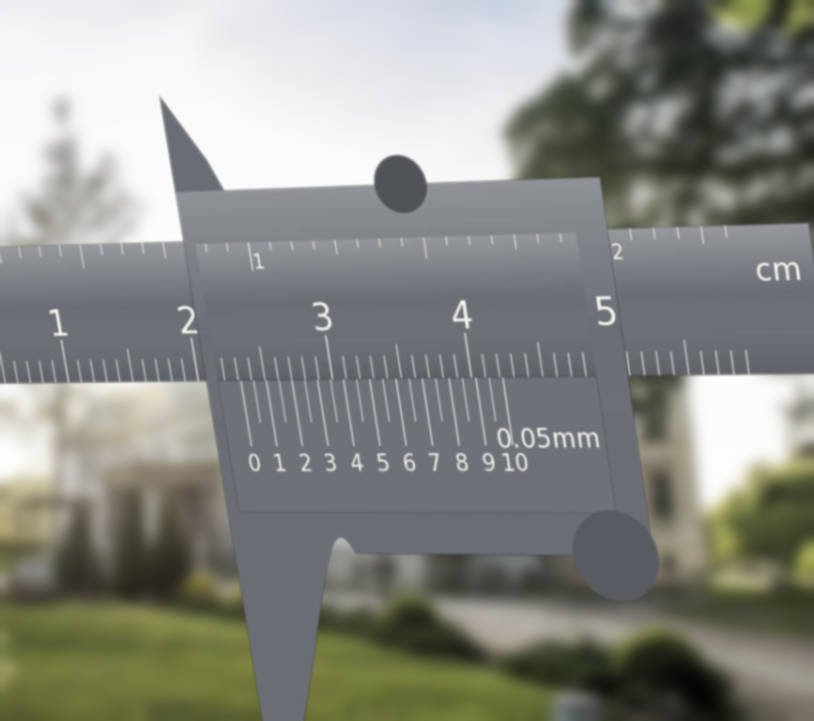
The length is value=23.2 unit=mm
